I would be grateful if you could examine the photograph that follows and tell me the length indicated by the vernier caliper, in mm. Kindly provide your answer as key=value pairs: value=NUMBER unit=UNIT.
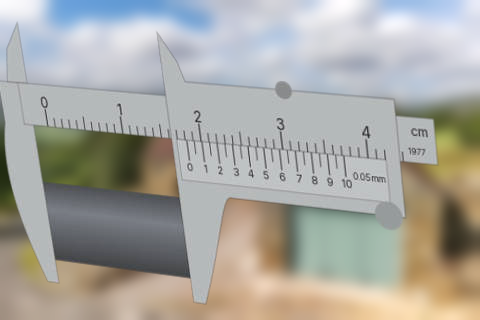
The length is value=18.2 unit=mm
